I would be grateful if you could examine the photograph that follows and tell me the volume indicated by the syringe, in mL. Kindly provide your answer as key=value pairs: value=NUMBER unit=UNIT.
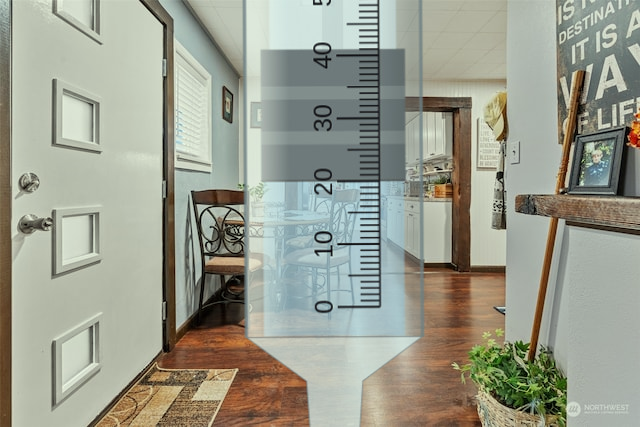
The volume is value=20 unit=mL
